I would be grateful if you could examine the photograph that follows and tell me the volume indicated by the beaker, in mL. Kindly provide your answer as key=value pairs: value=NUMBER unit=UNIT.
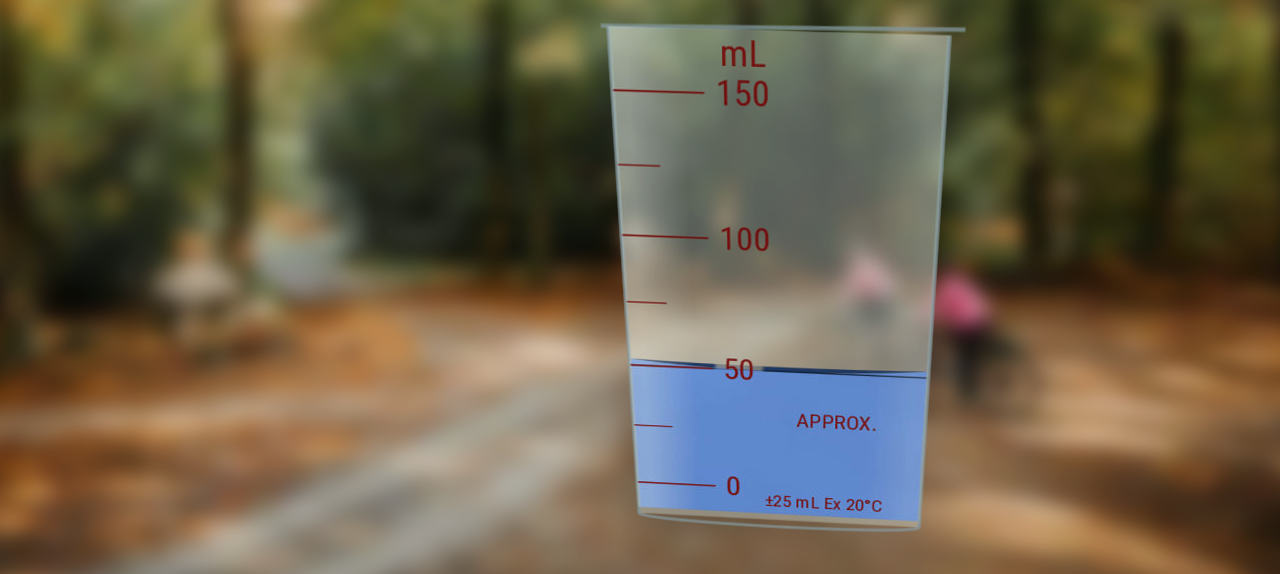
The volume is value=50 unit=mL
